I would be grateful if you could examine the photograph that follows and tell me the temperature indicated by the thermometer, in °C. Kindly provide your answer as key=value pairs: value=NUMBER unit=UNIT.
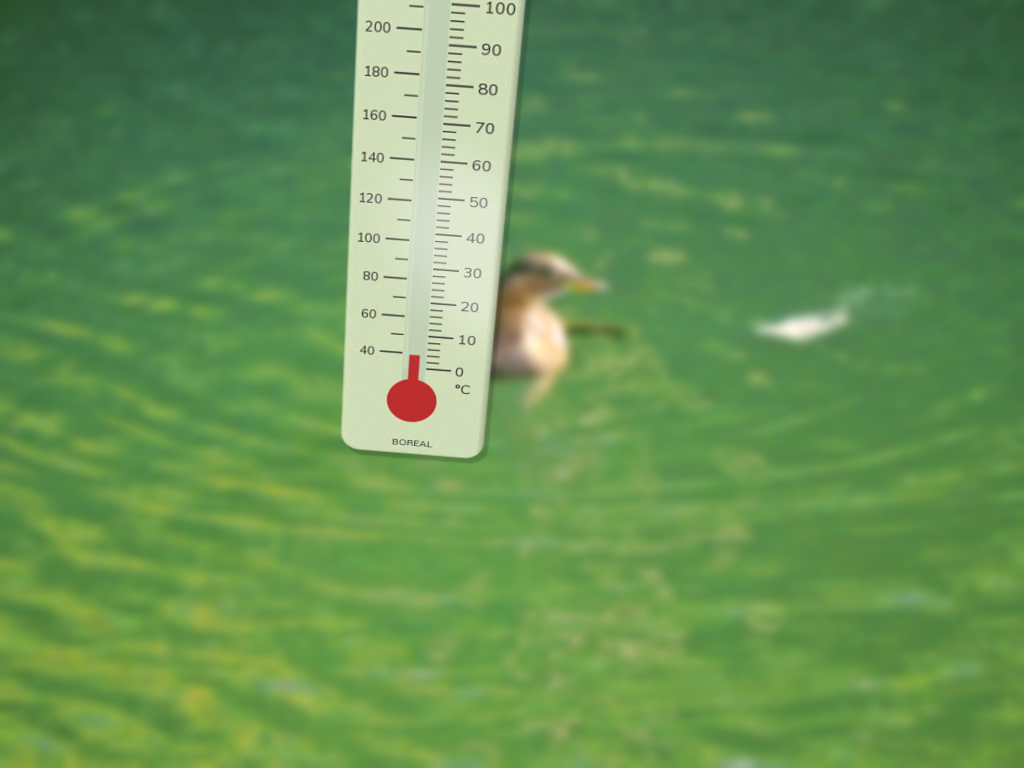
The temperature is value=4 unit=°C
